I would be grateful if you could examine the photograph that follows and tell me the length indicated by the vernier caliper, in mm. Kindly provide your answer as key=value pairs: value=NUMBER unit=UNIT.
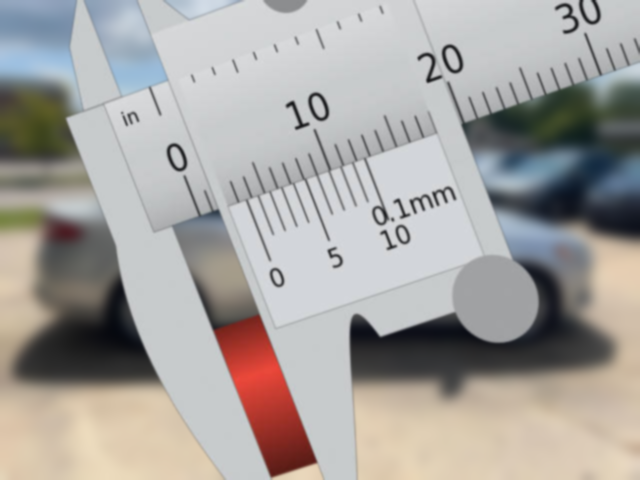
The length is value=3.6 unit=mm
